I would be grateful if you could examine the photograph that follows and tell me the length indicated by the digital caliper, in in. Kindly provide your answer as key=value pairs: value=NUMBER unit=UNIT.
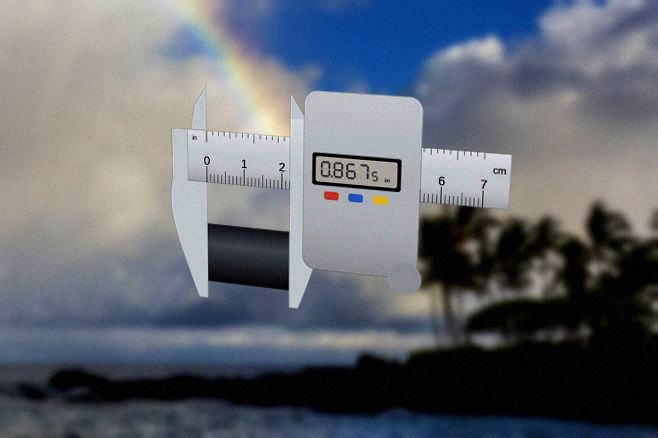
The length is value=0.8675 unit=in
